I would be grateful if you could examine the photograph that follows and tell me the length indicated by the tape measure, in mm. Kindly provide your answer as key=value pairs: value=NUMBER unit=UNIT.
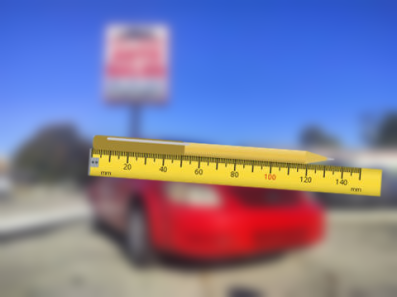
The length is value=135 unit=mm
